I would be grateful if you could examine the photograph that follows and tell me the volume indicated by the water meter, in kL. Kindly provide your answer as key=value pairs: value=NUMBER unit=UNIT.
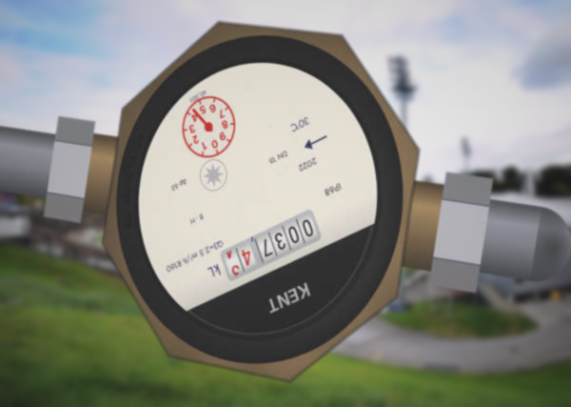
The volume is value=37.434 unit=kL
